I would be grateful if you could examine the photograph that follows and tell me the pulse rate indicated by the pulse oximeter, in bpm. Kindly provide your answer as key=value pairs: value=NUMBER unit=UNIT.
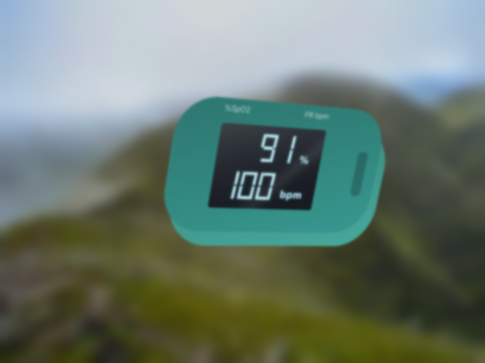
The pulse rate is value=100 unit=bpm
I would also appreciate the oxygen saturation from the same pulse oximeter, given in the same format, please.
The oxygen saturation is value=91 unit=%
